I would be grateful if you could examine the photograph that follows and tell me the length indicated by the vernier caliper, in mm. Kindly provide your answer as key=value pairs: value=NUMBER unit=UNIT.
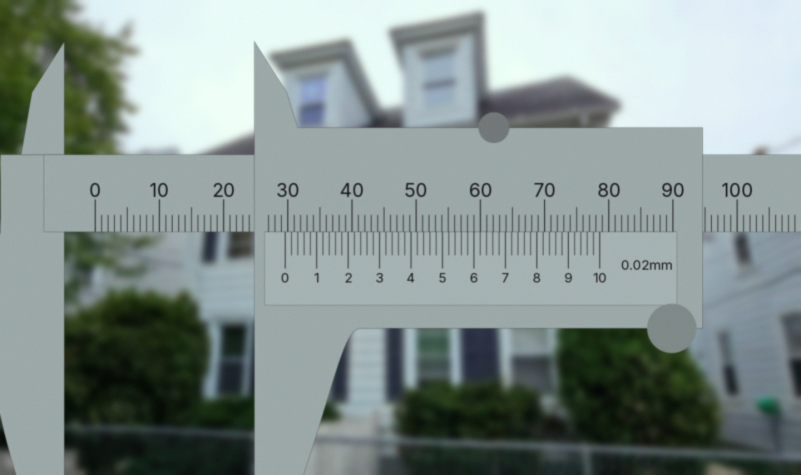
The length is value=29.6 unit=mm
